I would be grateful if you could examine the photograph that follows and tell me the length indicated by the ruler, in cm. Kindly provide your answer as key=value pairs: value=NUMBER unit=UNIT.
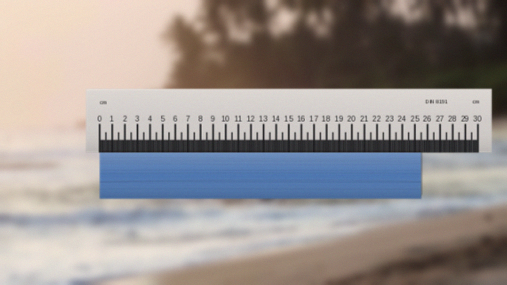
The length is value=25.5 unit=cm
